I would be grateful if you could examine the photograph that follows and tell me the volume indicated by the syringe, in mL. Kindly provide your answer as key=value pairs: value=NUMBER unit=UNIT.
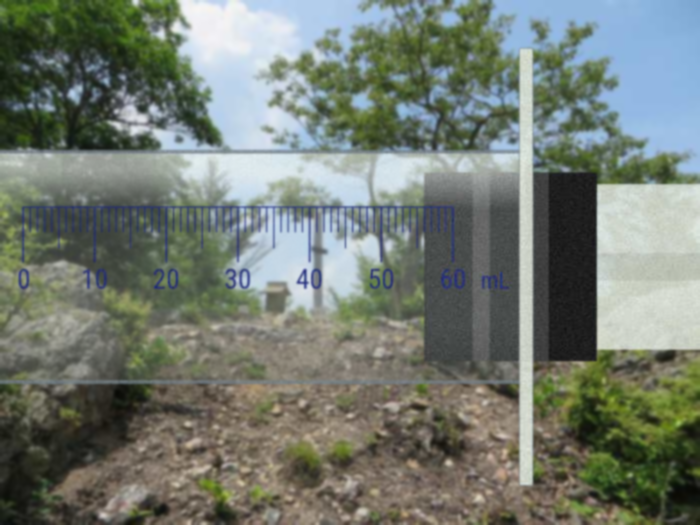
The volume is value=56 unit=mL
